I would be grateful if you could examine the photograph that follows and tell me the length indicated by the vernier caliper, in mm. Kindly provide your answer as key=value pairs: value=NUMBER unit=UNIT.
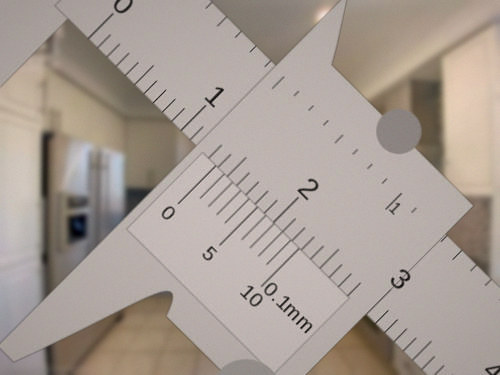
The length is value=13.8 unit=mm
